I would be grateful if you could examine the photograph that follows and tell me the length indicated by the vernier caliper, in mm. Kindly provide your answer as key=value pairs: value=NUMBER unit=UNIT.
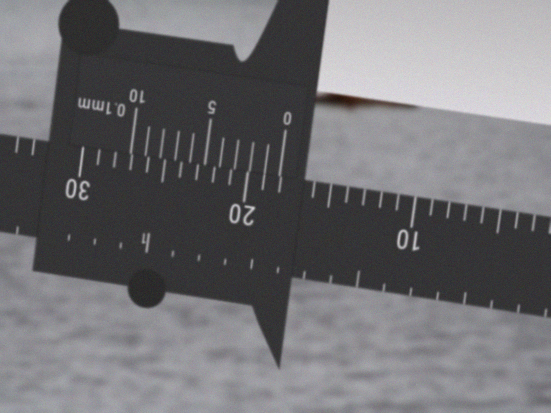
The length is value=18.1 unit=mm
